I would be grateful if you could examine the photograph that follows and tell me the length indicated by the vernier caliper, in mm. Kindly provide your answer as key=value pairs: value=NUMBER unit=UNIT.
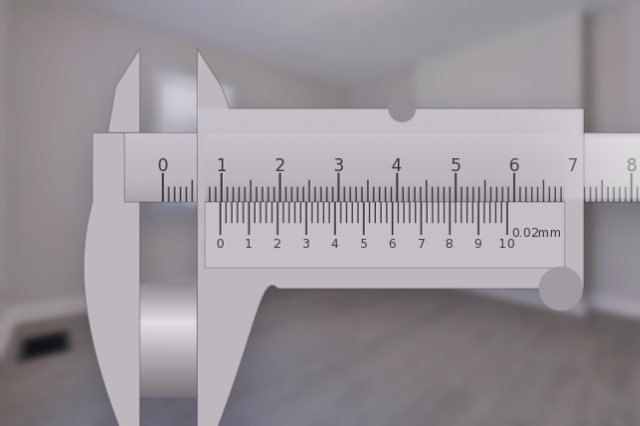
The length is value=9.8 unit=mm
